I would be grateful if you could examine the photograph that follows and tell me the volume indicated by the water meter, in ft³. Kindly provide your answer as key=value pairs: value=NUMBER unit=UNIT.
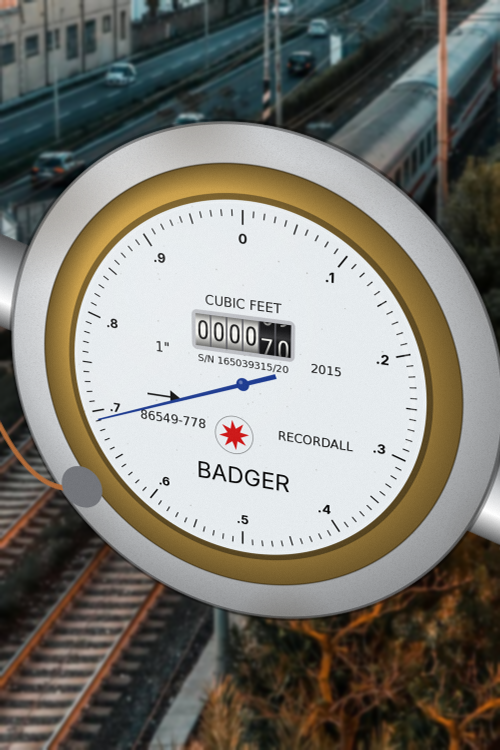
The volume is value=69.69 unit=ft³
